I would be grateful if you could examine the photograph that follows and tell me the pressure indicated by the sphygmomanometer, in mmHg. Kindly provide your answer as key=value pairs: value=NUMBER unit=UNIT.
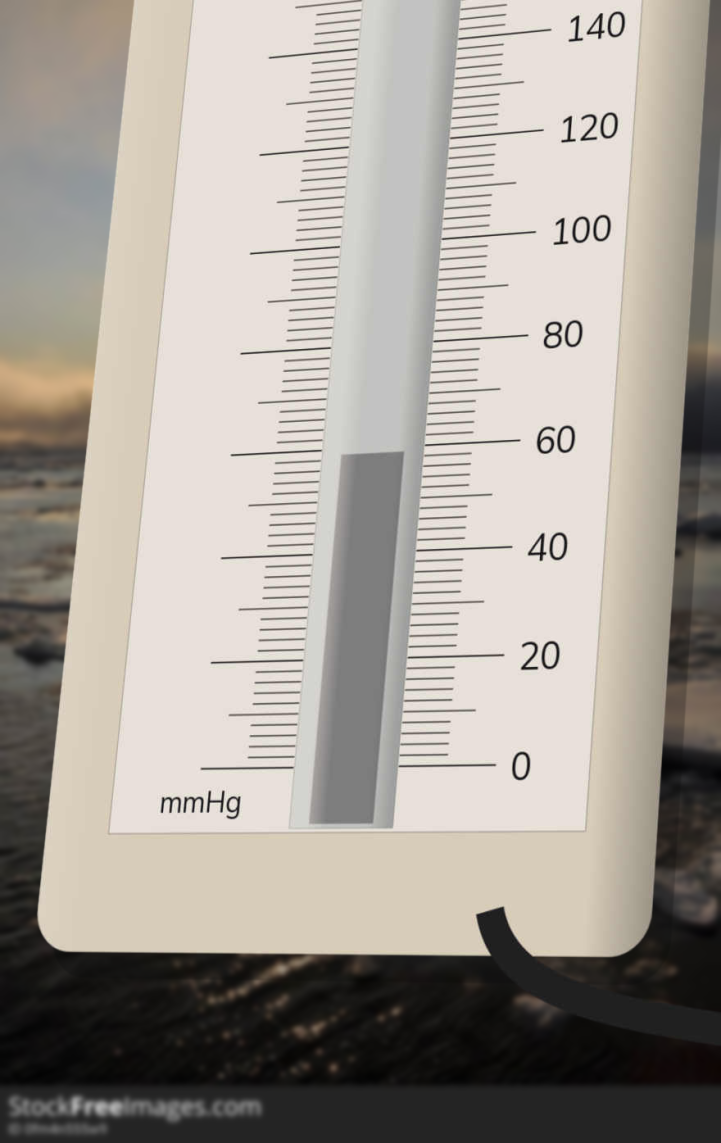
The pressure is value=59 unit=mmHg
